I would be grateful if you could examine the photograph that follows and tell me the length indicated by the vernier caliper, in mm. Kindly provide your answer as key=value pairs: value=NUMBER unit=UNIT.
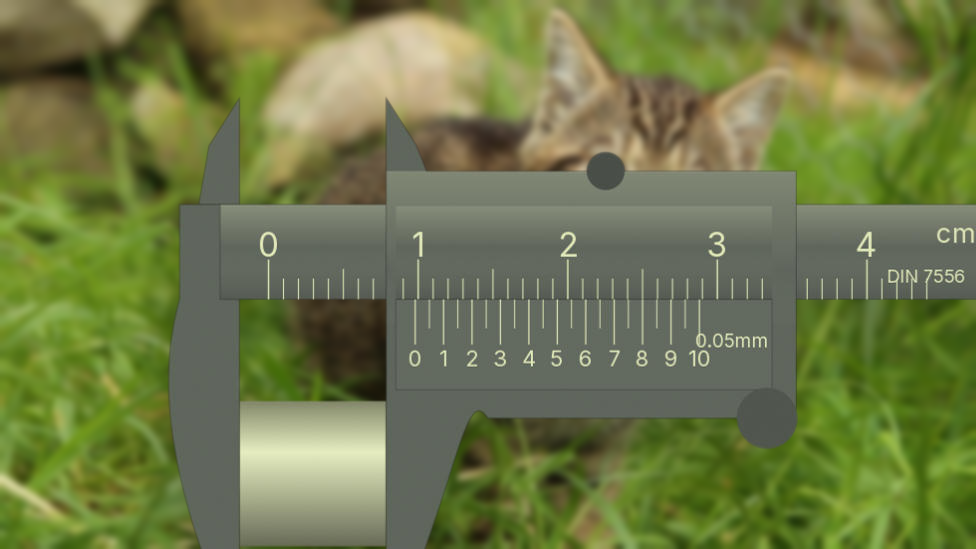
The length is value=9.8 unit=mm
